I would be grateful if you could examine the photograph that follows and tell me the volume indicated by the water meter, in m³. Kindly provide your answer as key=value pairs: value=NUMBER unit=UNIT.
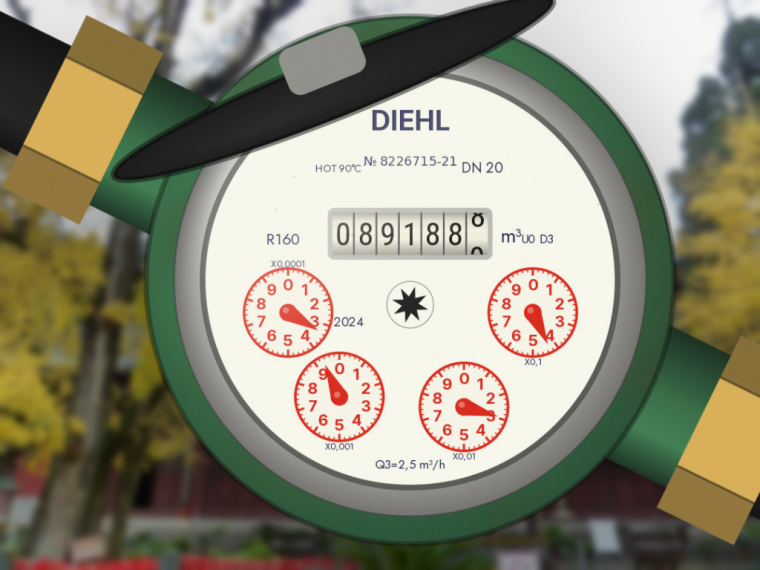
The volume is value=891888.4293 unit=m³
